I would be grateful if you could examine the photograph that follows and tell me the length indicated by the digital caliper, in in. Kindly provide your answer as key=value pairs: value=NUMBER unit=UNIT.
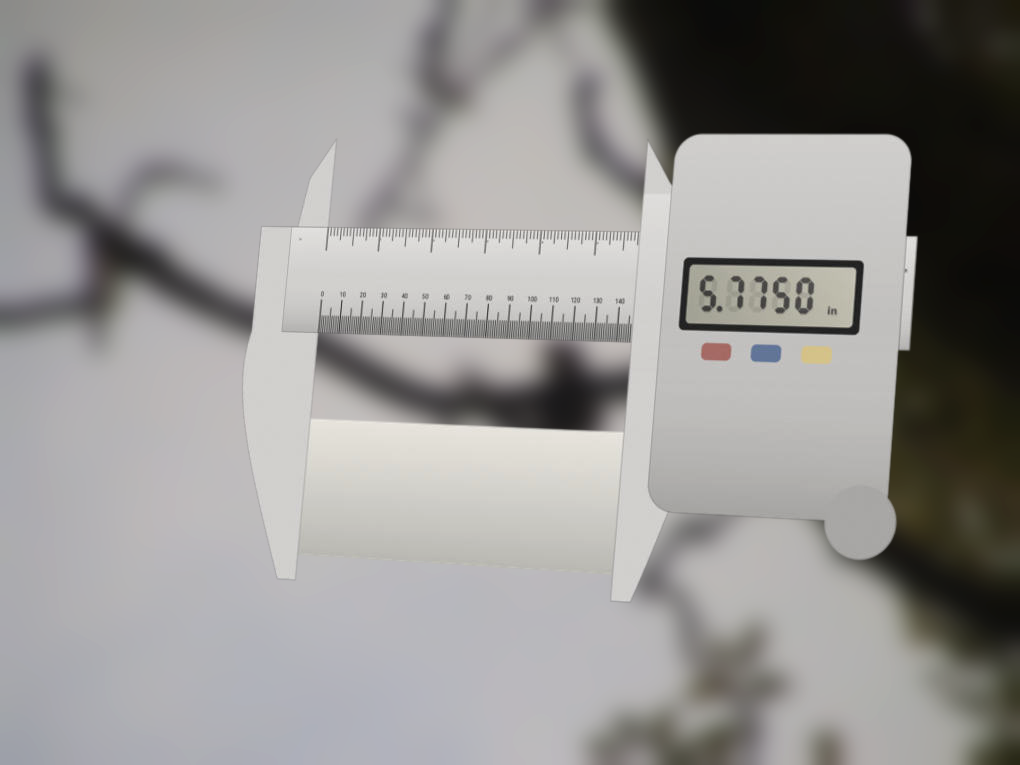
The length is value=5.7750 unit=in
